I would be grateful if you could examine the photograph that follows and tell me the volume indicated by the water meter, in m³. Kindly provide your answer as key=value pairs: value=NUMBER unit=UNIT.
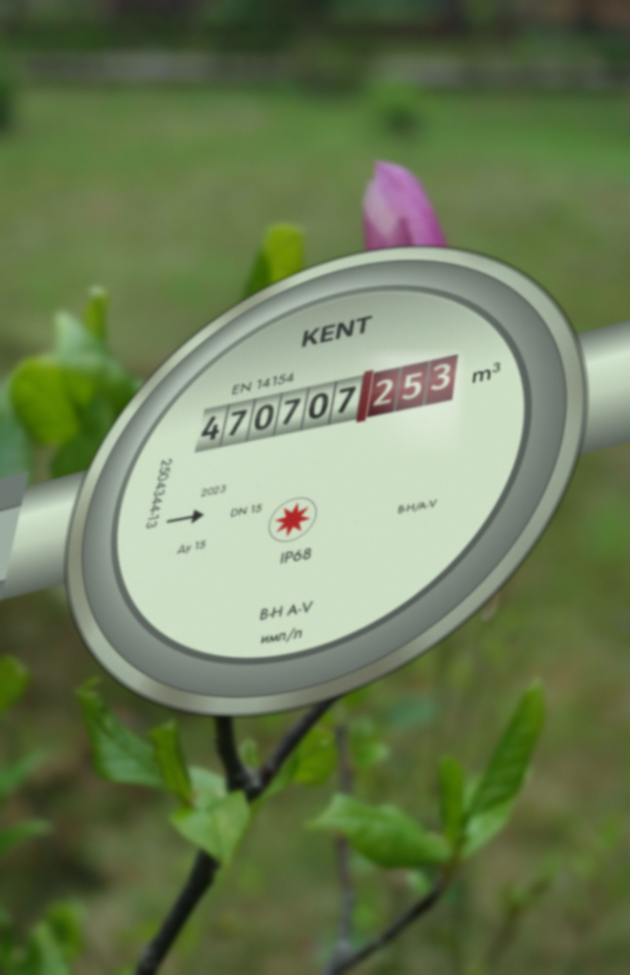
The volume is value=470707.253 unit=m³
